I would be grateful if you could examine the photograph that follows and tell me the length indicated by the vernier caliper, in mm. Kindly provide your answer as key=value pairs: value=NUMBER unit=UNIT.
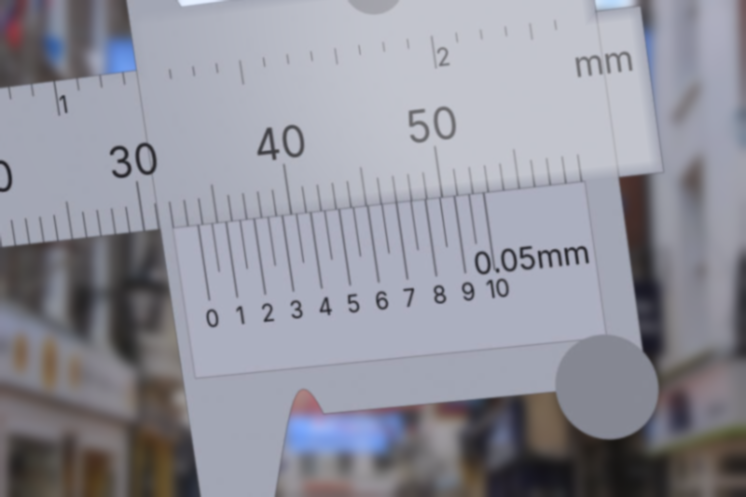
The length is value=33.7 unit=mm
